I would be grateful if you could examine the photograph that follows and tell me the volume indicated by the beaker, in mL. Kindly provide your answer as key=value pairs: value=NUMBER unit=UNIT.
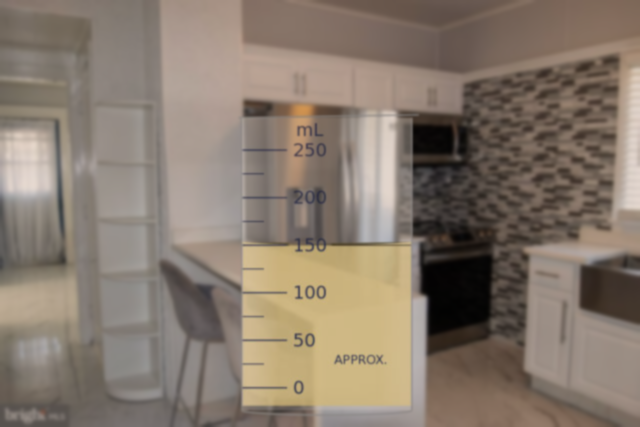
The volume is value=150 unit=mL
